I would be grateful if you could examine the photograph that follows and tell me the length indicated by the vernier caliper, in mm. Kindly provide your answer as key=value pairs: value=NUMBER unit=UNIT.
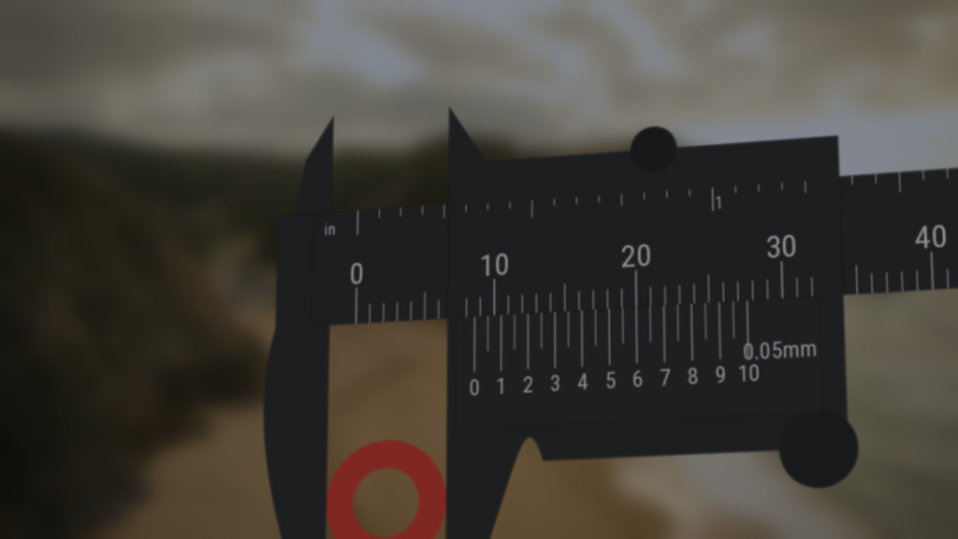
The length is value=8.6 unit=mm
